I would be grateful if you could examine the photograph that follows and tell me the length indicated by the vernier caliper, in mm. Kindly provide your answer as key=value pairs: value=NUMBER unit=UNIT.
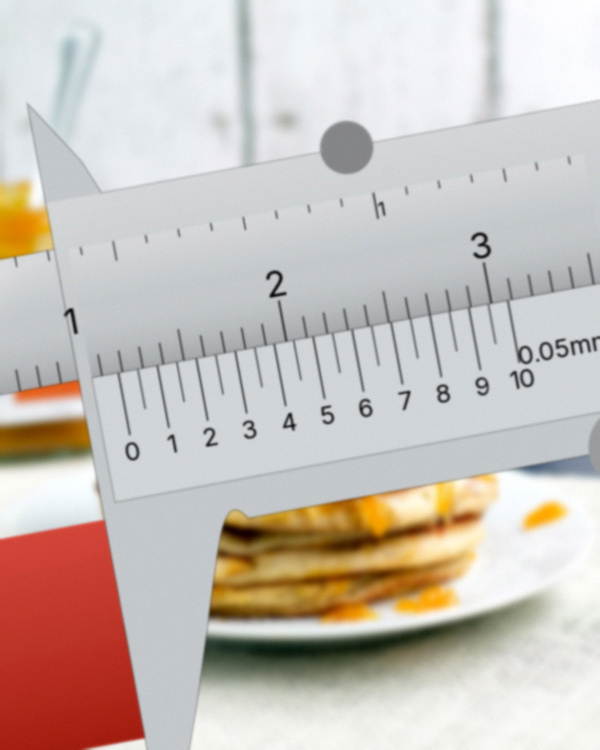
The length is value=11.8 unit=mm
